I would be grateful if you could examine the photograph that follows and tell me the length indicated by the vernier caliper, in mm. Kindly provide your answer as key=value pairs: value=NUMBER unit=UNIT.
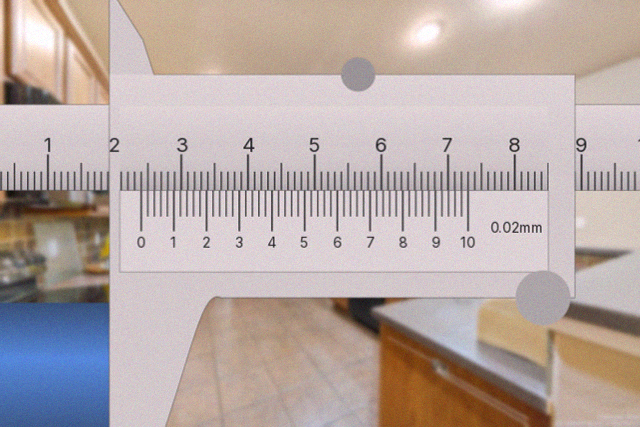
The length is value=24.0 unit=mm
